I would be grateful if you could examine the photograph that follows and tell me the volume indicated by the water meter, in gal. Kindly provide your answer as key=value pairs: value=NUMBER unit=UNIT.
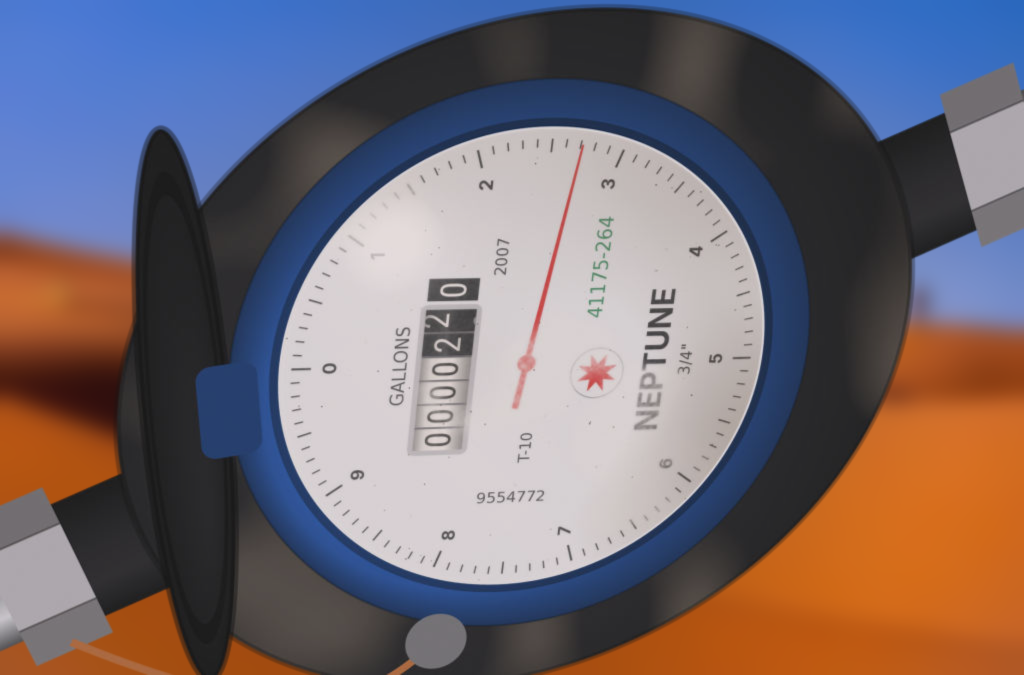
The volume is value=222.7 unit=gal
